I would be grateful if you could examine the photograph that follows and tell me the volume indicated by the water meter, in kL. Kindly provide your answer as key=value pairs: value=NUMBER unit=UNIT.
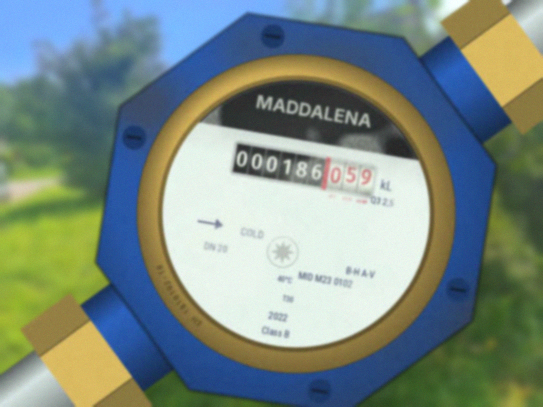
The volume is value=186.059 unit=kL
